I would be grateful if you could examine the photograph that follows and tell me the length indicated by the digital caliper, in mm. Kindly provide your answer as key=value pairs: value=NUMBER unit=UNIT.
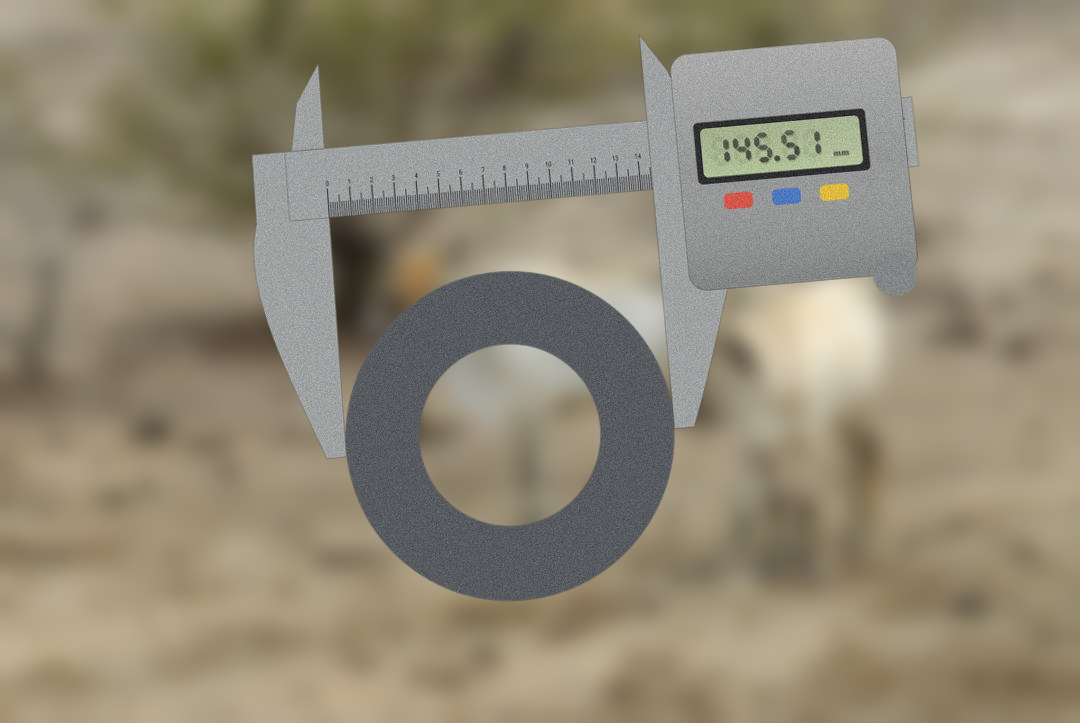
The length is value=145.51 unit=mm
